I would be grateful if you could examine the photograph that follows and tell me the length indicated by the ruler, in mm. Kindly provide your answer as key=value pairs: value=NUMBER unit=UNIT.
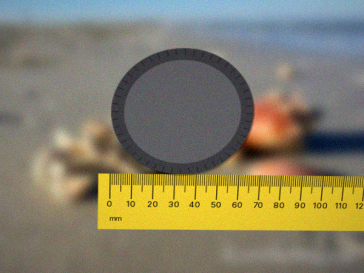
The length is value=65 unit=mm
